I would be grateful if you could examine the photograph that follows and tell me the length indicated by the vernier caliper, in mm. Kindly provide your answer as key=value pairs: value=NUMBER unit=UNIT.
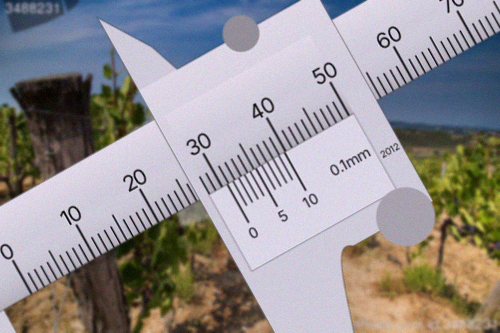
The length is value=30.8 unit=mm
